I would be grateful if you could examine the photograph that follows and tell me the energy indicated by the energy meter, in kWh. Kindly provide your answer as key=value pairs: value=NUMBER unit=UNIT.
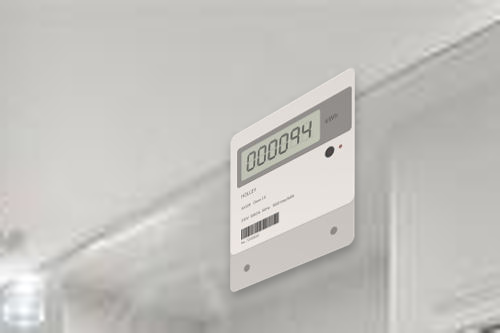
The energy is value=94 unit=kWh
